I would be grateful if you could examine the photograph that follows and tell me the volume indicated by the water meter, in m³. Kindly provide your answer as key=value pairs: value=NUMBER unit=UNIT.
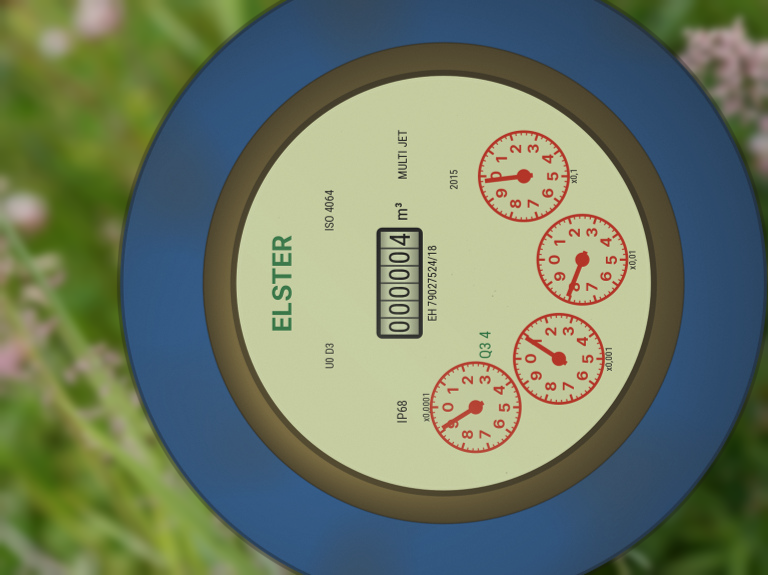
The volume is value=3.9809 unit=m³
